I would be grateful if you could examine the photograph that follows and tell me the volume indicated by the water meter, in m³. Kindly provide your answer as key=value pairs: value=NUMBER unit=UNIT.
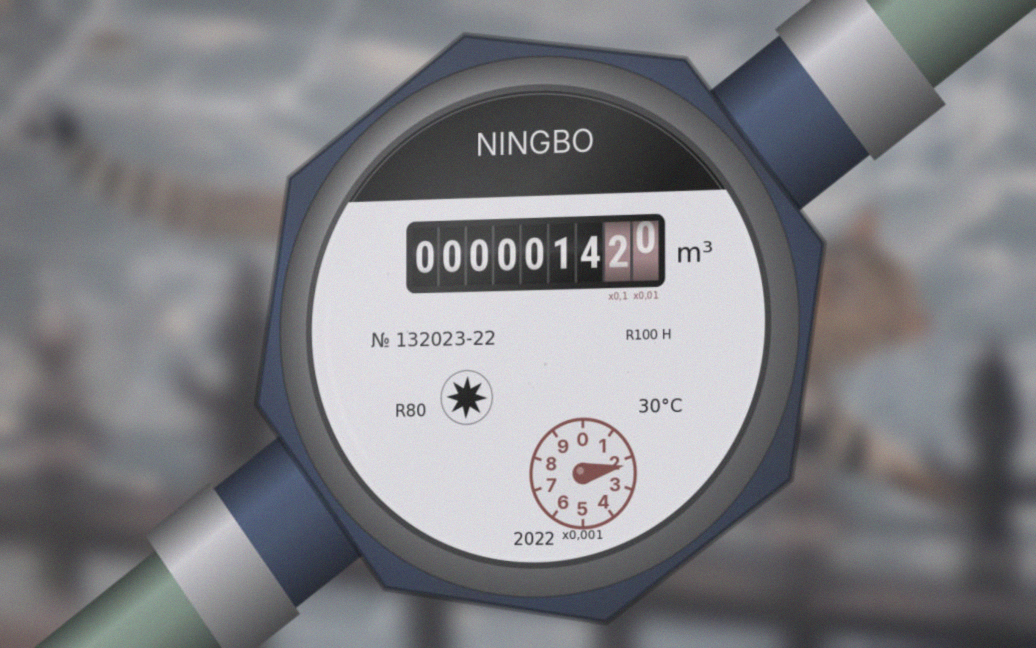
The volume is value=14.202 unit=m³
